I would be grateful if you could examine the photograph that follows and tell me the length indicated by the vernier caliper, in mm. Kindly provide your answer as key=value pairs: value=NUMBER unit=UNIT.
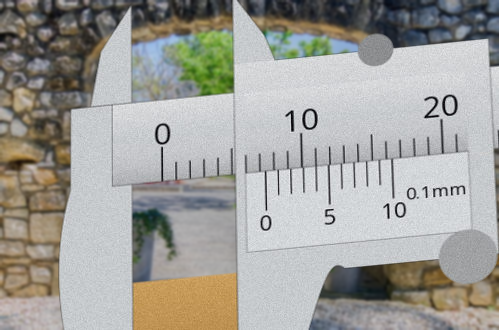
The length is value=7.4 unit=mm
